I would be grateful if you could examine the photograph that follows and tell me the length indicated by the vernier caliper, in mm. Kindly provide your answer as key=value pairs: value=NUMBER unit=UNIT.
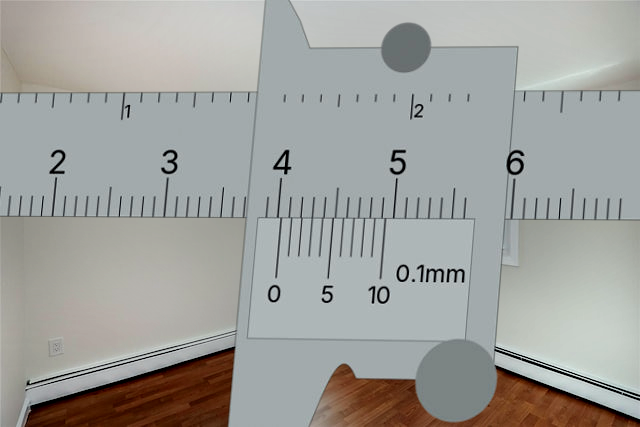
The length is value=40.3 unit=mm
